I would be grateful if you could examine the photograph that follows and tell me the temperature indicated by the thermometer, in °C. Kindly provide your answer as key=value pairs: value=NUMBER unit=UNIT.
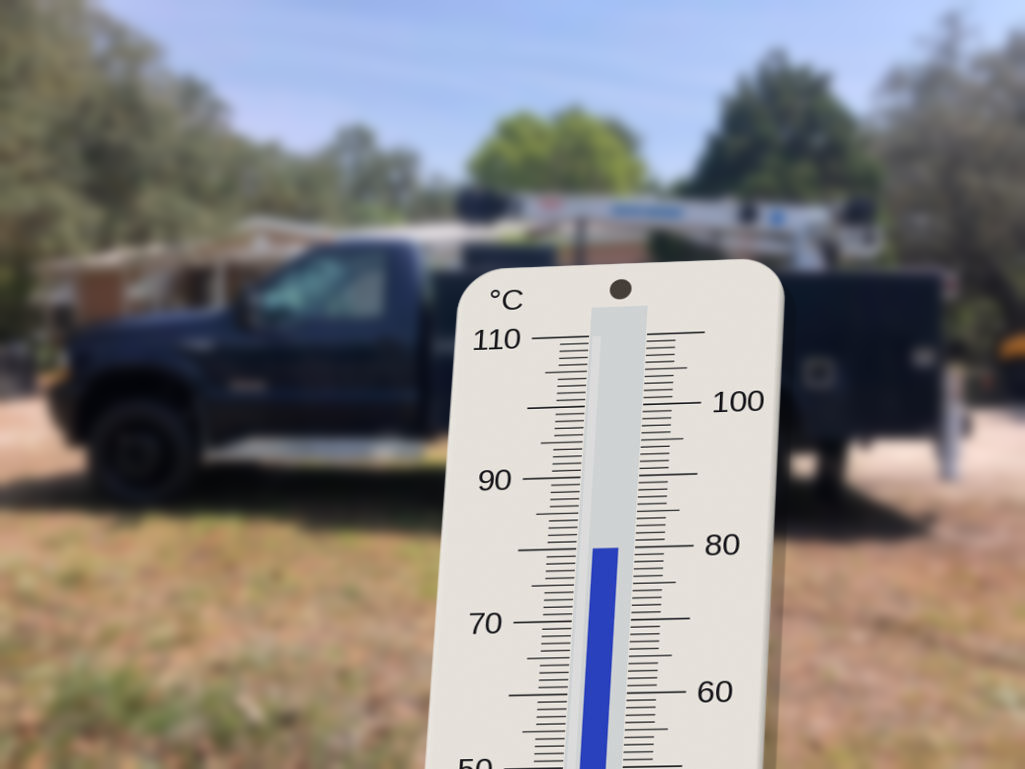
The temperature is value=80 unit=°C
